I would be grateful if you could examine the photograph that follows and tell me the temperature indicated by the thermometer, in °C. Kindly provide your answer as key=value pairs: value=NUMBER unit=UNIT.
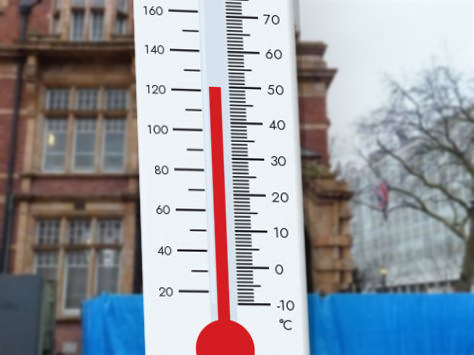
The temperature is value=50 unit=°C
